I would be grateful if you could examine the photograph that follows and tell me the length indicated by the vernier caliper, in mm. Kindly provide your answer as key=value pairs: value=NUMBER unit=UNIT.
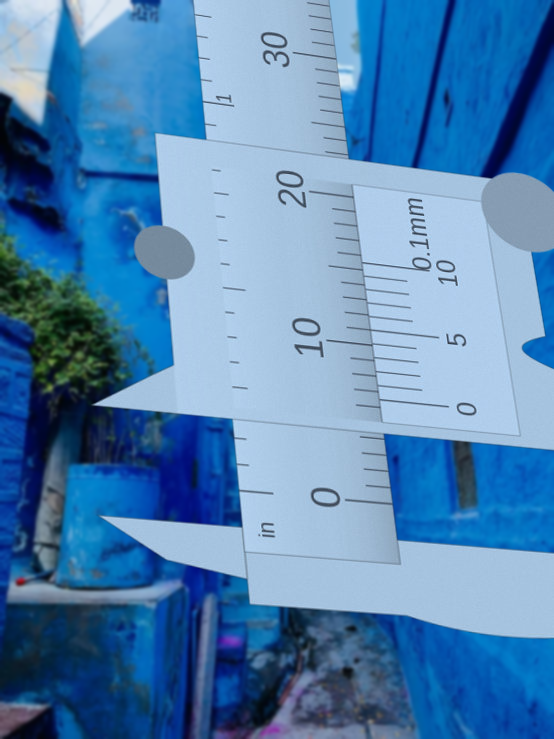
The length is value=6.5 unit=mm
